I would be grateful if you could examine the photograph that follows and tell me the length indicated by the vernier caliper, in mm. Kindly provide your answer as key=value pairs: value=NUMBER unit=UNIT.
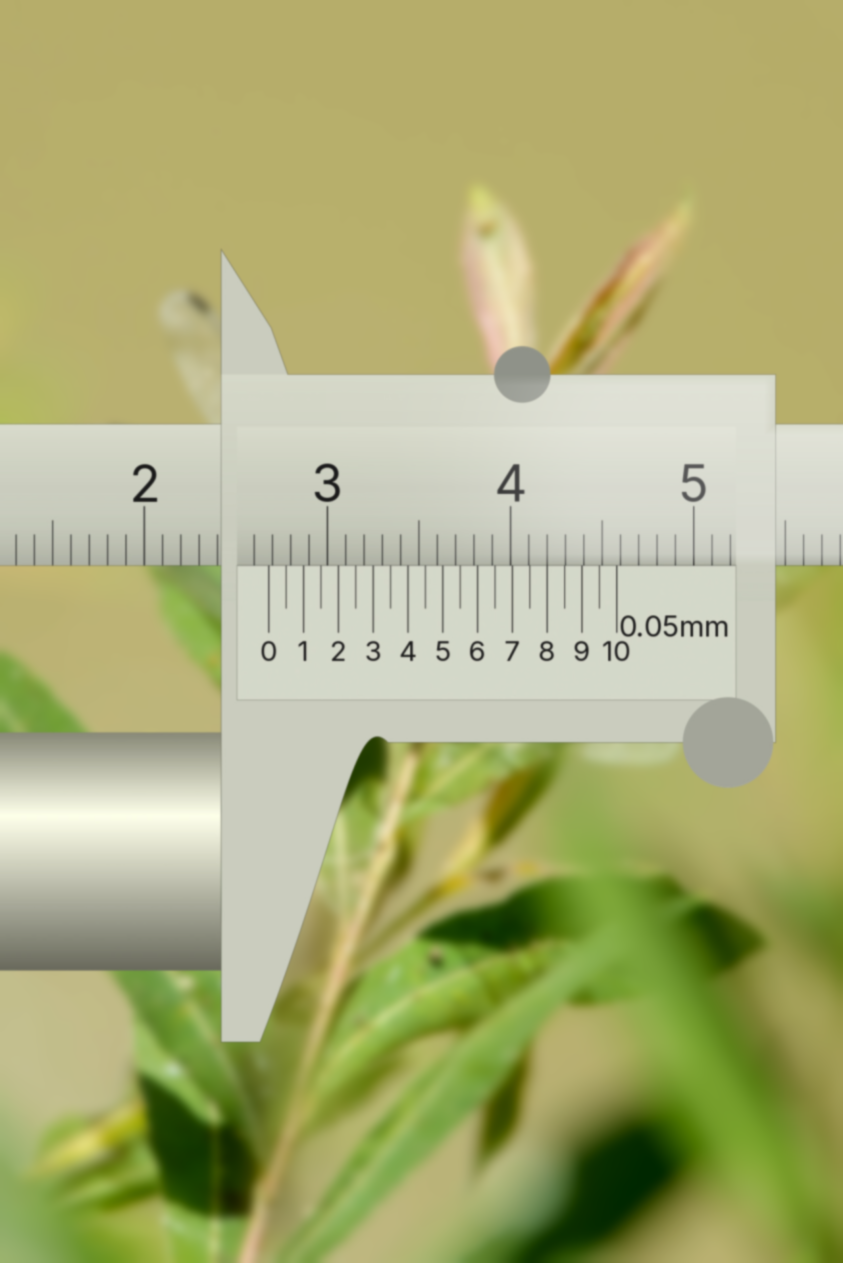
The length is value=26.8 unit=mm
